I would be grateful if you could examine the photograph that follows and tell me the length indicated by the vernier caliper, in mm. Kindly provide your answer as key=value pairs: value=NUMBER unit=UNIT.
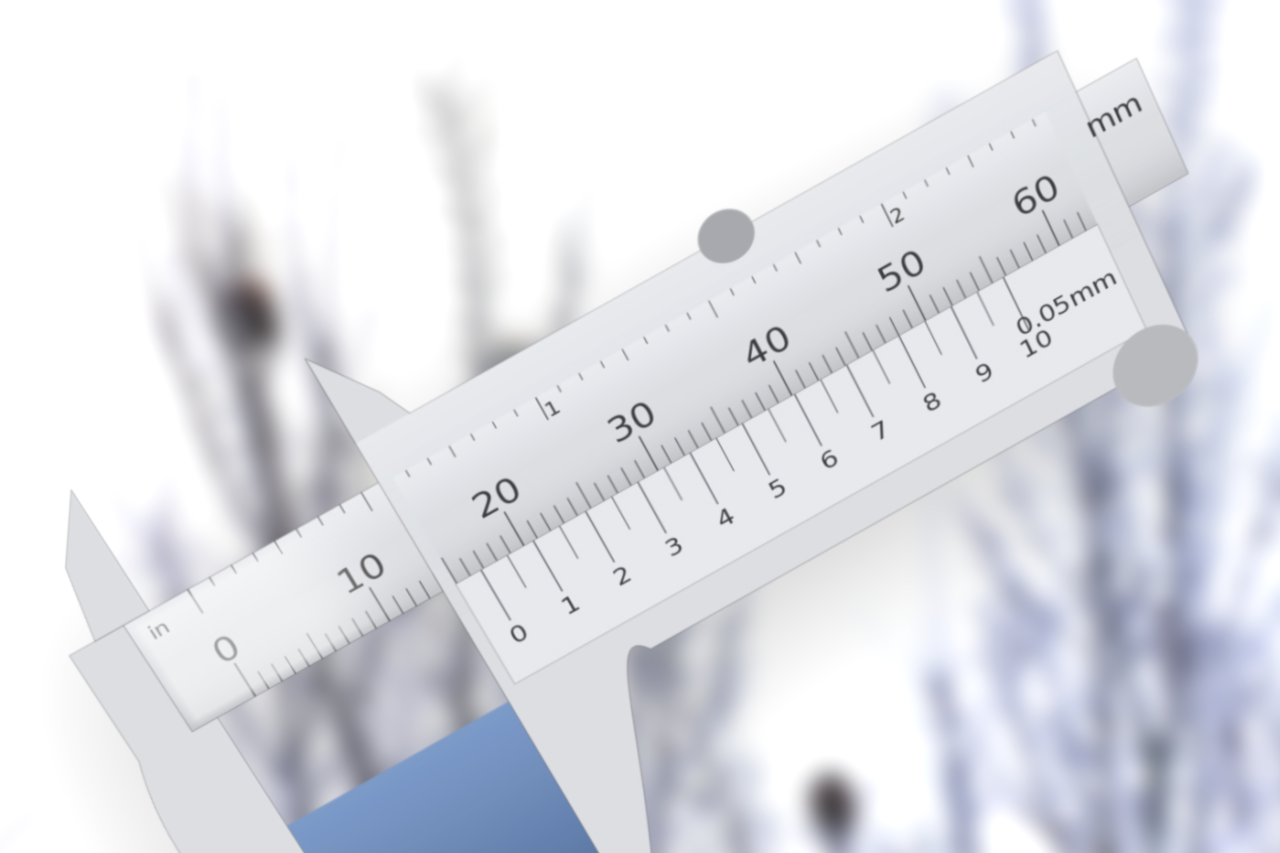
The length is value=16.8 unit=mm
